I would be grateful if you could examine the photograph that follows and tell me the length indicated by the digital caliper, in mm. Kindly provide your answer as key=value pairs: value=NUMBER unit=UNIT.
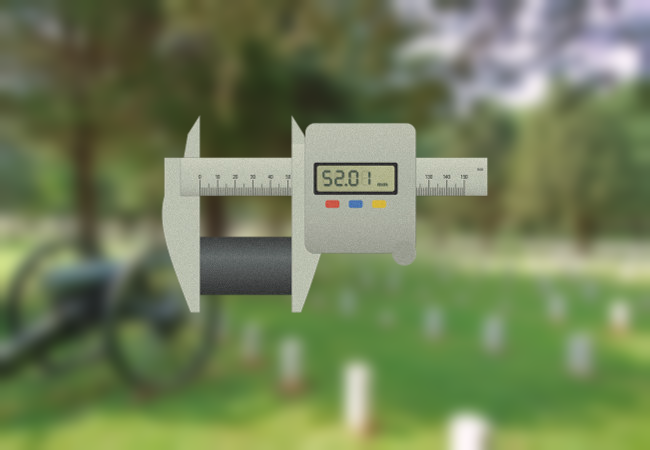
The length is value=52.01 unit=mm
